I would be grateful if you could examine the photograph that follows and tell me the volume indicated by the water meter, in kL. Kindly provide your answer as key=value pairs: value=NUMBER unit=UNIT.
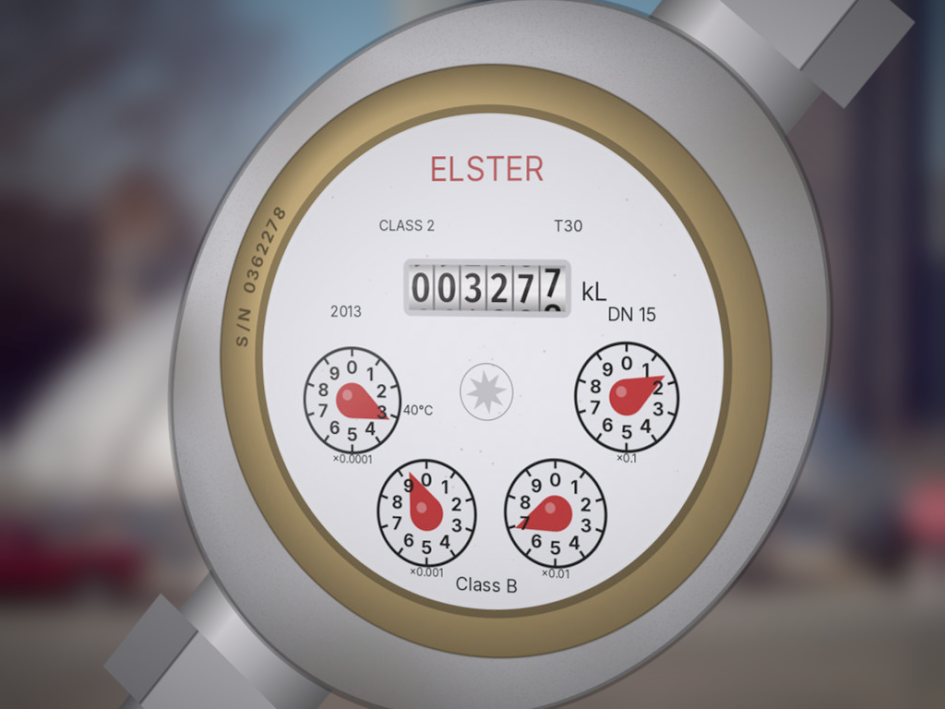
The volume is value=3277.1693 unit=kL
